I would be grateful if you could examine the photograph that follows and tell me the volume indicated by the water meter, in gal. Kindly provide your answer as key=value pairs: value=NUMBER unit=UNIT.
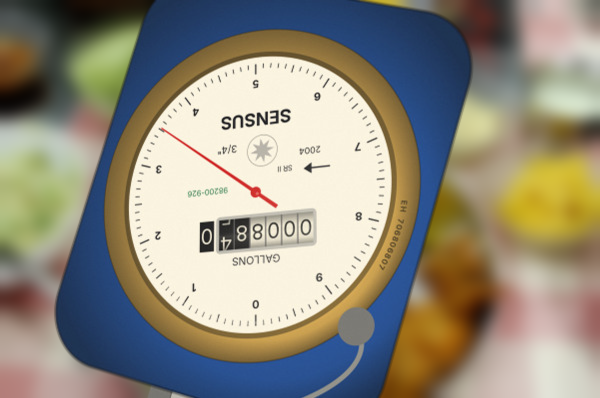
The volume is value=8843.5 unit=gal
